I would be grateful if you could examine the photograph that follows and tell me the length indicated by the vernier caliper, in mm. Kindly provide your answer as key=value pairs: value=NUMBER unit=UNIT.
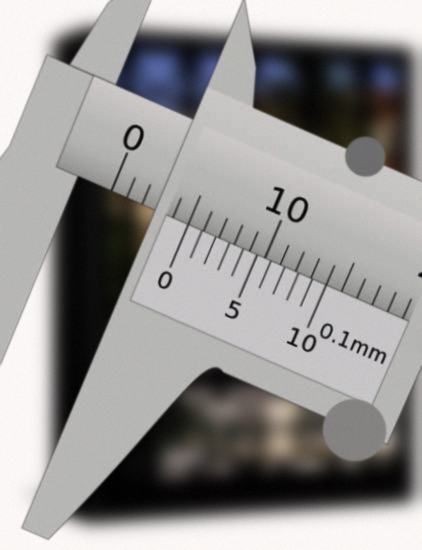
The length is value=5.0 unit=mm
